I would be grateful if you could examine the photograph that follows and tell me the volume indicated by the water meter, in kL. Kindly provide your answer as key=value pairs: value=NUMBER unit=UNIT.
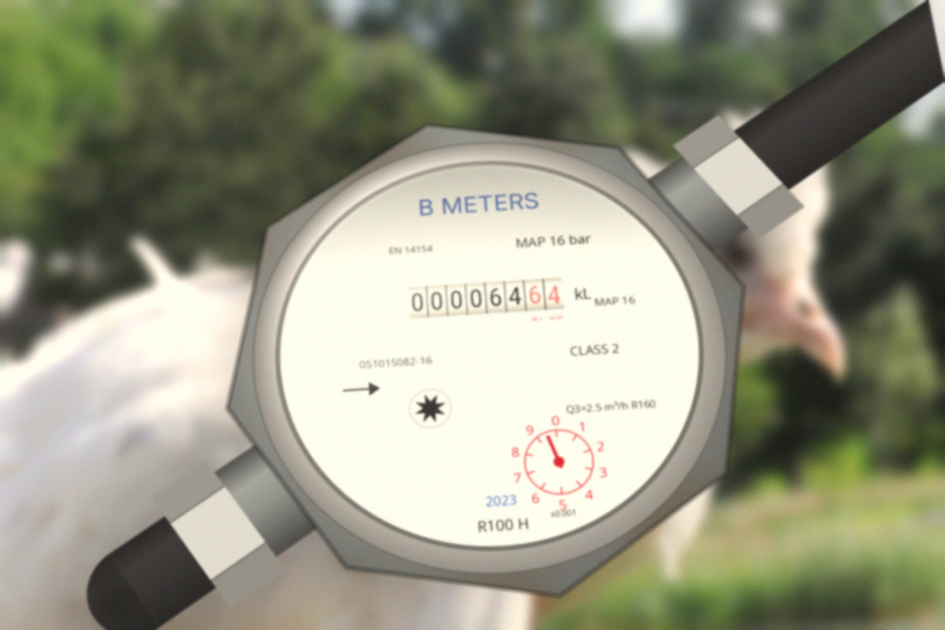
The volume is value=64.639 unit=kL
